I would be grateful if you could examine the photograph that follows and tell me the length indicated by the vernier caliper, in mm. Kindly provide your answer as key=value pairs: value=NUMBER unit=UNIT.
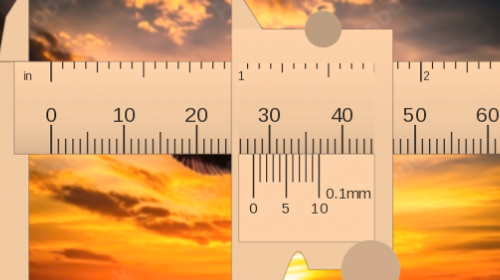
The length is value=27.8 unit=mm
